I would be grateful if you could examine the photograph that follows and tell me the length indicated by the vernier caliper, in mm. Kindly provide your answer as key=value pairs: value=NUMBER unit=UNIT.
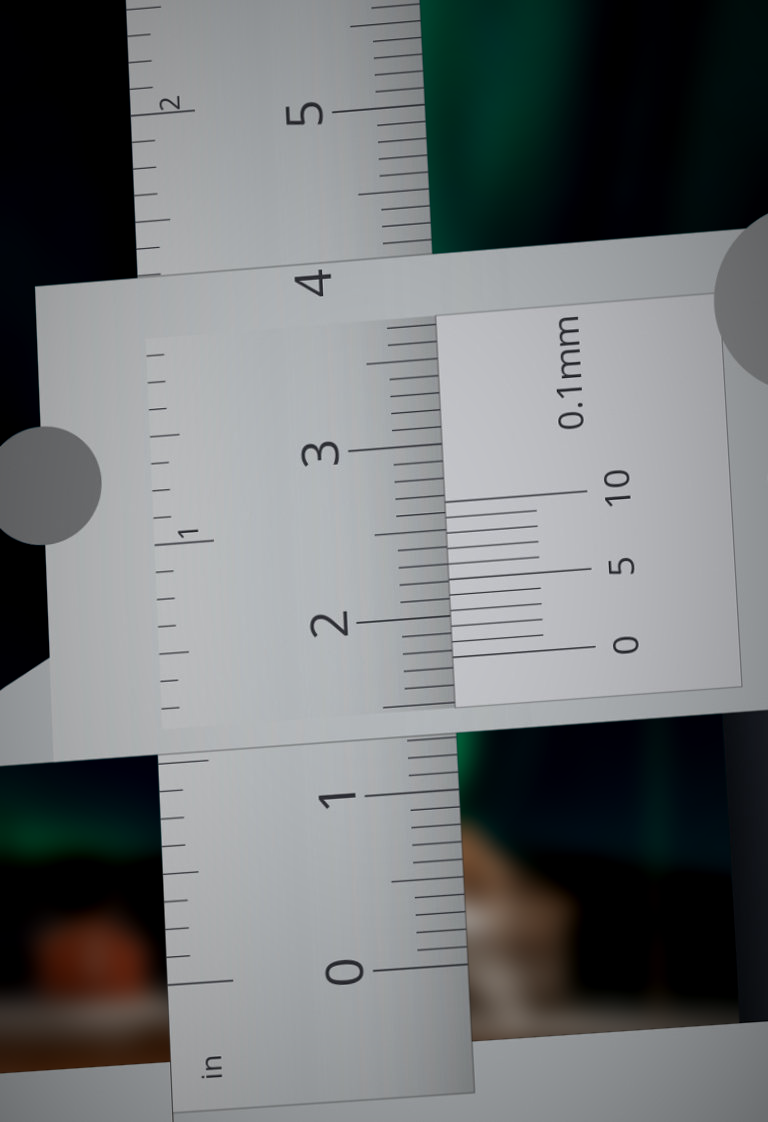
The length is value=17.6 unit=mm
